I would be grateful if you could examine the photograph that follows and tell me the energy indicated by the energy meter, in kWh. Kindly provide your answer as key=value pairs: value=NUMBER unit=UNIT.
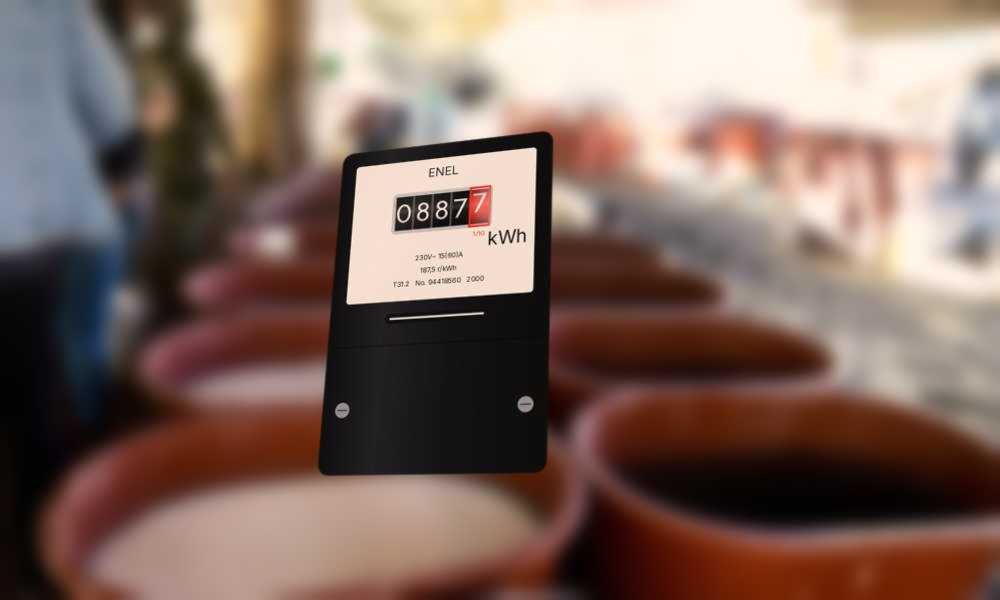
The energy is value=887.7 unit=kWh
